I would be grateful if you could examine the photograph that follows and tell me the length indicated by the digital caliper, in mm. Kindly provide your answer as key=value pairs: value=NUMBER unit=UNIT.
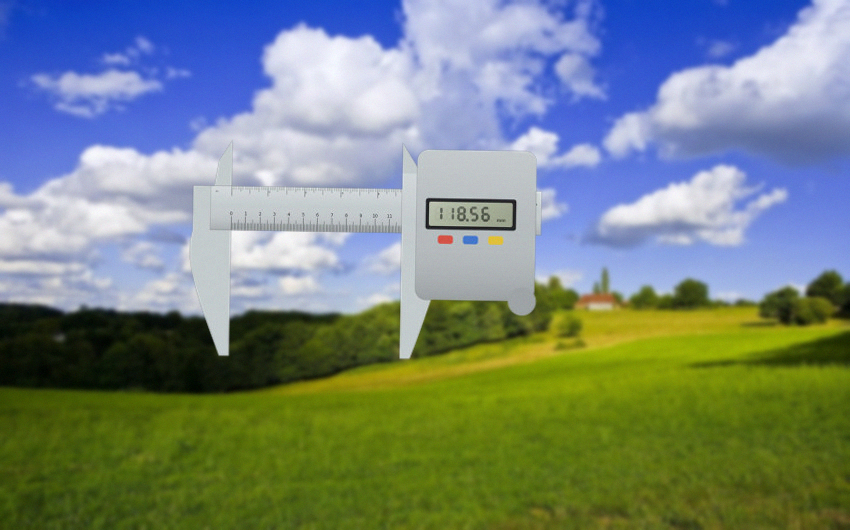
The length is value=118.56 unit=mm
